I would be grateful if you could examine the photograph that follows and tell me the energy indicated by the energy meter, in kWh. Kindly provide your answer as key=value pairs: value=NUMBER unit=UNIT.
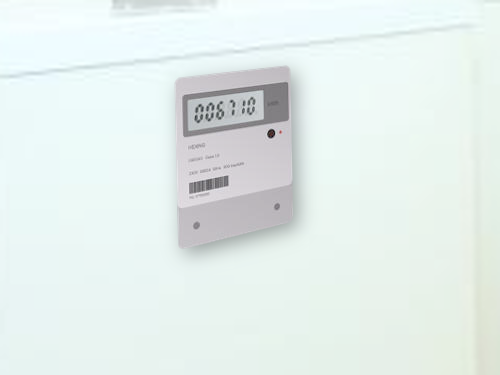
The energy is value=6710 unit=kWh
